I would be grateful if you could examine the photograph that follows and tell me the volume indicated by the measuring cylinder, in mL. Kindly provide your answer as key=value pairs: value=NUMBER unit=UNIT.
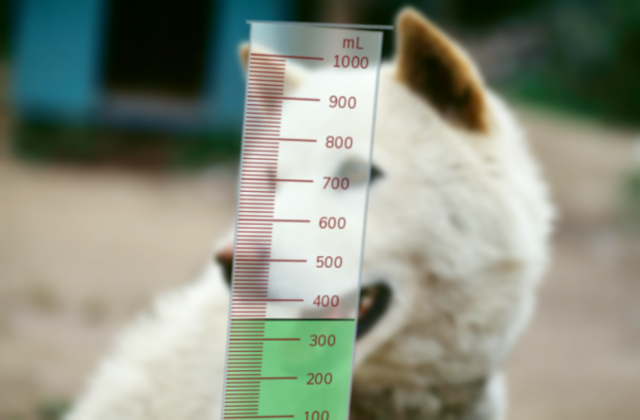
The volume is value=350 unit=mL
